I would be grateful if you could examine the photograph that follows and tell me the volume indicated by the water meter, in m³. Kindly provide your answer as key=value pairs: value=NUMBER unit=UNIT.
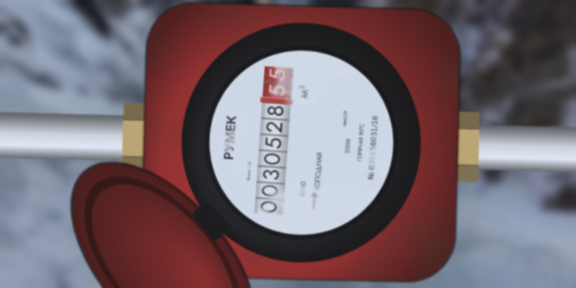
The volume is value=30528.55 unit=m³
